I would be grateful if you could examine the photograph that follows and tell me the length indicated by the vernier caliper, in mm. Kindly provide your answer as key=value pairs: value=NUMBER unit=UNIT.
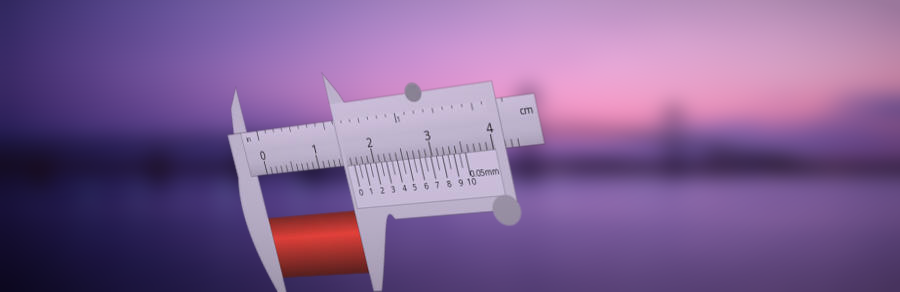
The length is value=16.5 unit=mm
